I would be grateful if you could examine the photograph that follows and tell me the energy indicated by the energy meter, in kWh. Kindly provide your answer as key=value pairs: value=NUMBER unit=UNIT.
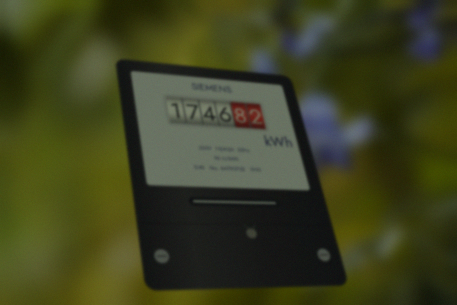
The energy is value=1746.82 unit=kWh
